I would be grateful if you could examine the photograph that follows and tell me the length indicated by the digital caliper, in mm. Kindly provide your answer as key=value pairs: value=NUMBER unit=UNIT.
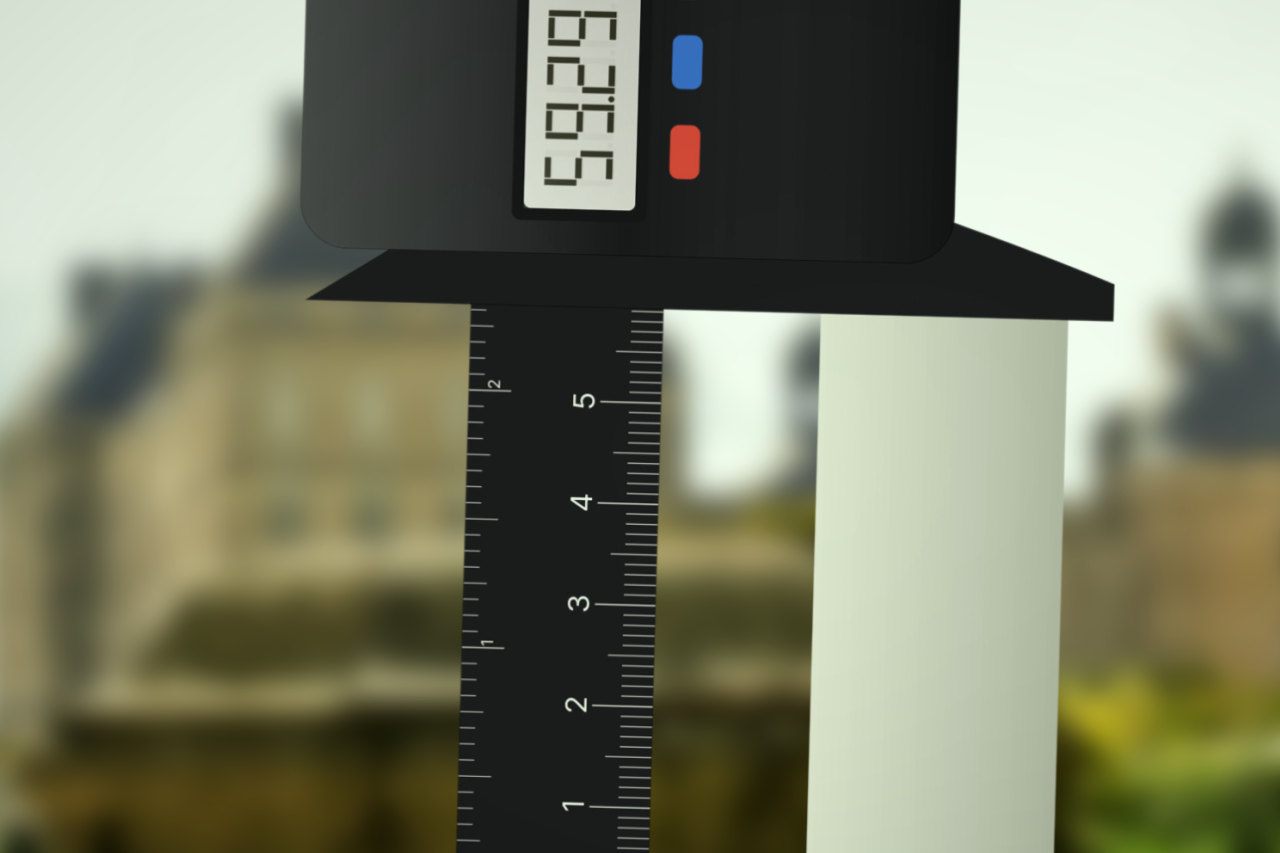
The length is value=59.29 unit=mm
